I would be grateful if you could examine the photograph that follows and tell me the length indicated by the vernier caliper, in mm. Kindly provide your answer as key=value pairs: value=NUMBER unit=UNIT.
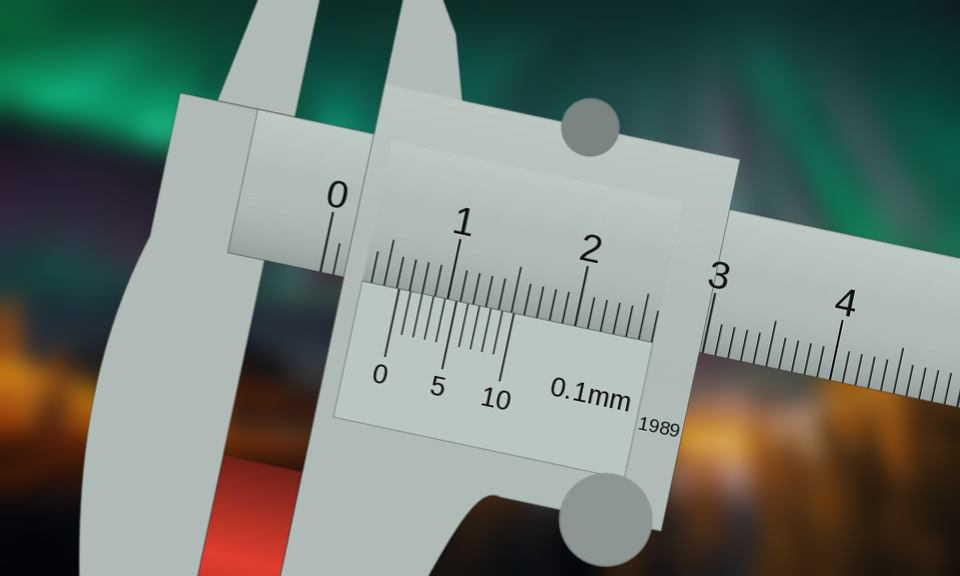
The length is value=6.2 unit=mm
